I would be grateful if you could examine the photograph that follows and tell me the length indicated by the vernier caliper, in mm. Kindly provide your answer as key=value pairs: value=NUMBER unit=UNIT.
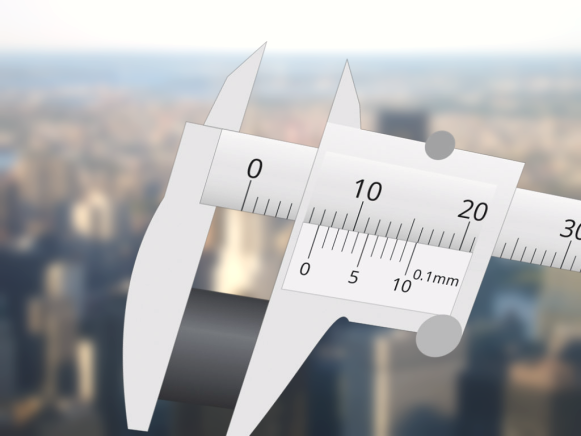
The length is value=6.9 unit=mm
